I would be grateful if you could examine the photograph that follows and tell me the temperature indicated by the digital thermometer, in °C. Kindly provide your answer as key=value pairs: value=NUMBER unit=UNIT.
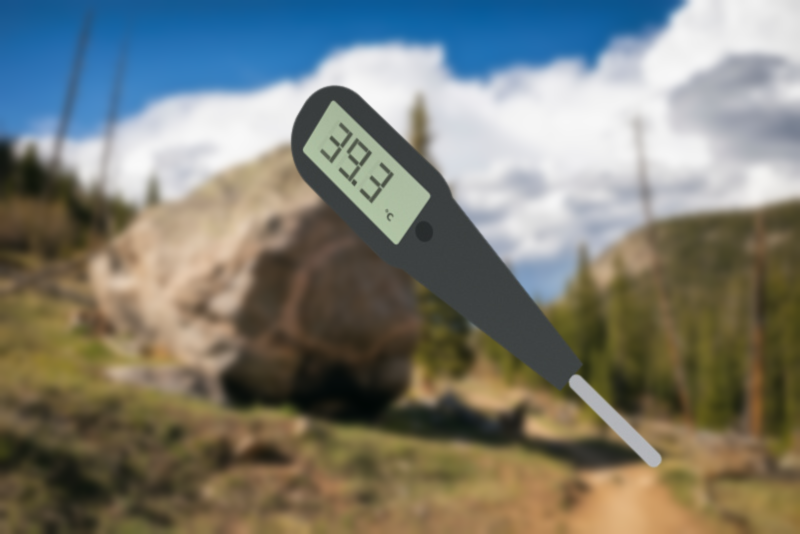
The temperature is value=39.3 unit=°C
